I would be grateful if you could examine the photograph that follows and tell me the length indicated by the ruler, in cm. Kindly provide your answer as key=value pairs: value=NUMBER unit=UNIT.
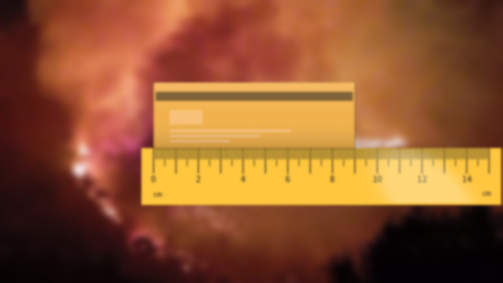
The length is value=9 unit=cm
